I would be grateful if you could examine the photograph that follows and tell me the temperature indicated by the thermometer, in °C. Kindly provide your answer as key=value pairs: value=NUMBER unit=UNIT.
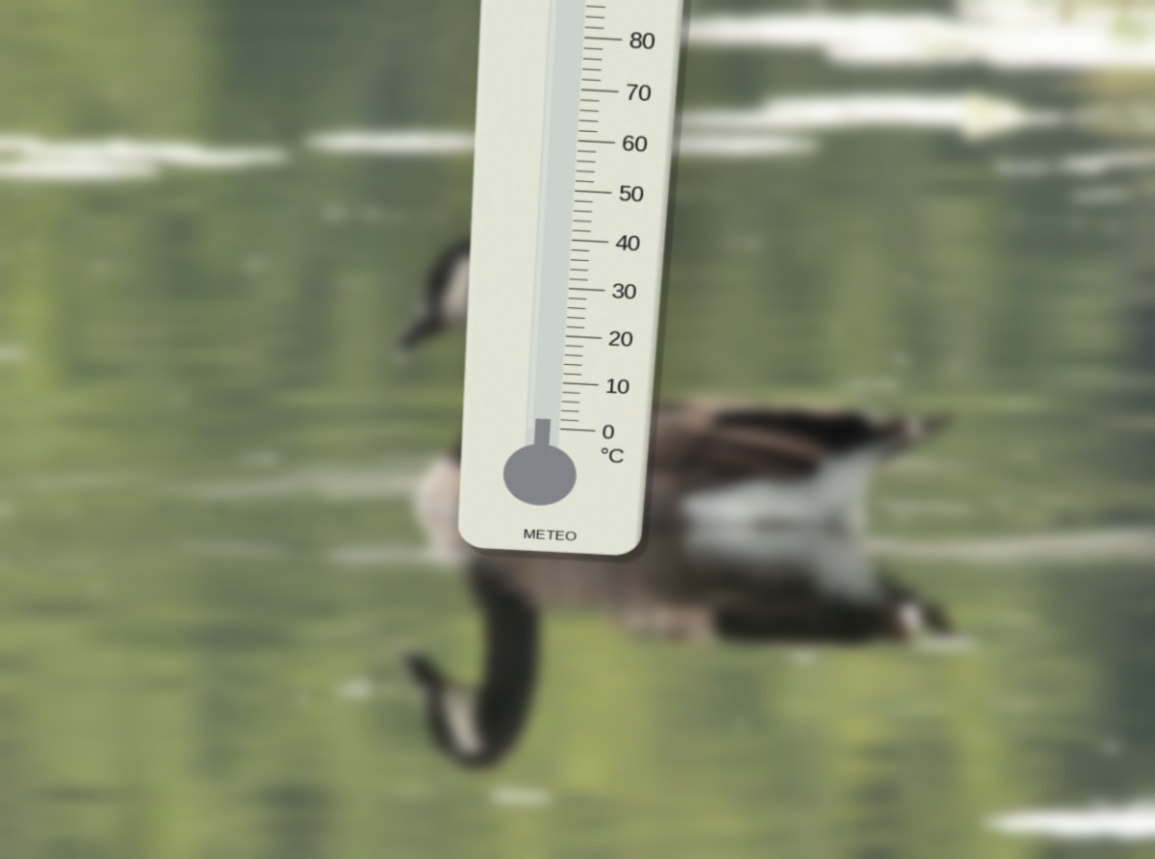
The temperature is value=2 unit=°C
